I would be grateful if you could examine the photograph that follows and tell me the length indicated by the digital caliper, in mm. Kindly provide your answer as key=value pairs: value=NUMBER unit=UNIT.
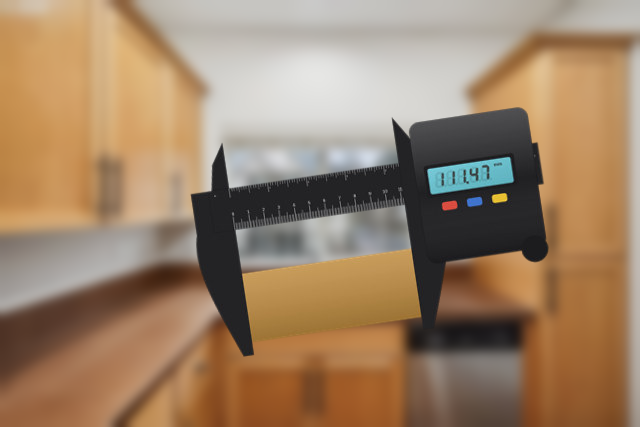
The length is value=111.47 unit=mm
